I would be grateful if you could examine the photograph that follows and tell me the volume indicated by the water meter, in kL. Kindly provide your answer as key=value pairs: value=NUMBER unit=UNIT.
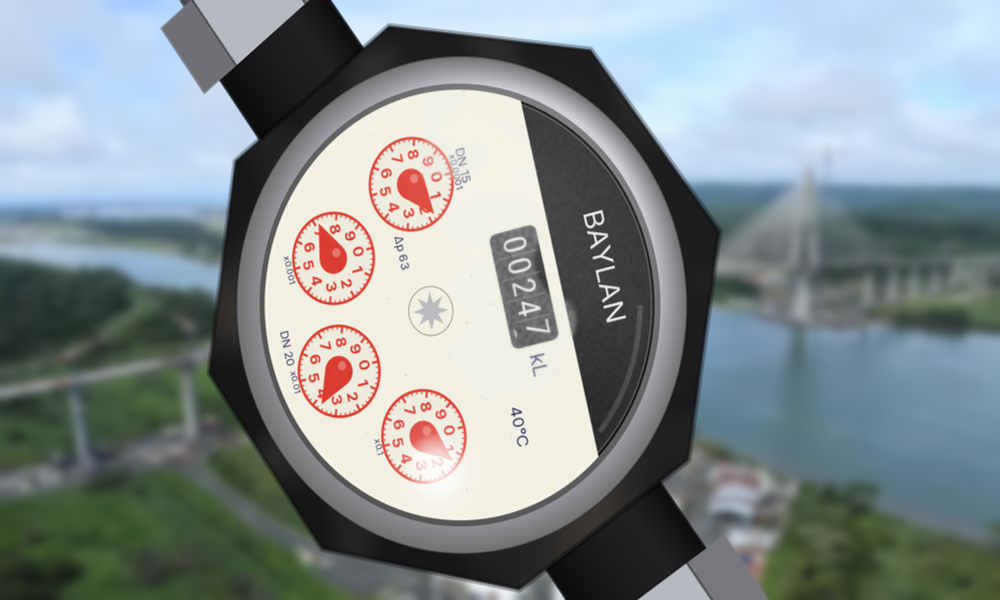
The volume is value=247.1371 unit=kL
